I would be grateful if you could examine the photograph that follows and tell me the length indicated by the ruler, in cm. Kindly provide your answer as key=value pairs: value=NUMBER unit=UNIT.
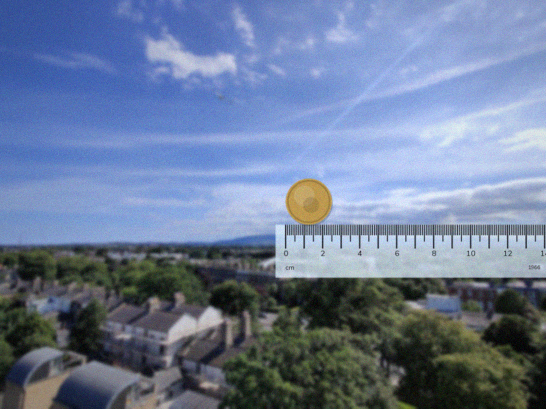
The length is value=2.5 unit=cm
